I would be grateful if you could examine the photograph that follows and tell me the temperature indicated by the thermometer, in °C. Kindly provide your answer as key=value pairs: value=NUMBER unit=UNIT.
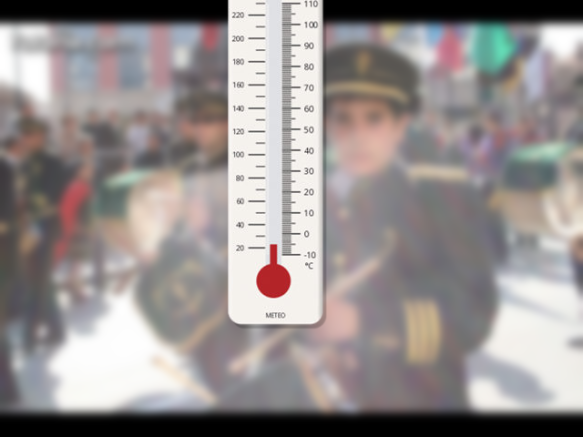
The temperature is value=-5 unit=°C
